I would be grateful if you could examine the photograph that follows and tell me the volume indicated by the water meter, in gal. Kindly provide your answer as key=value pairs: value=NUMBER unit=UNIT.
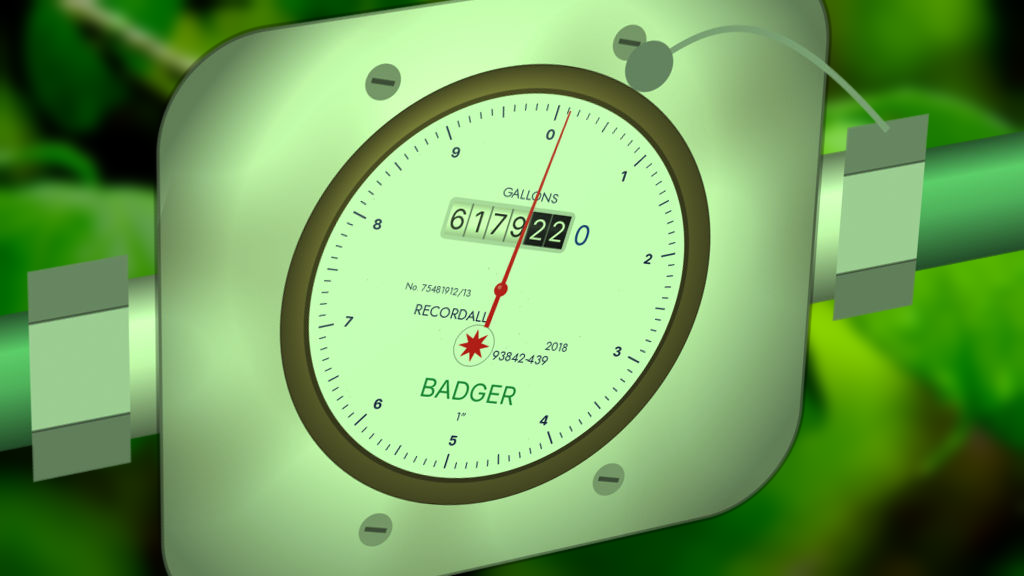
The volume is value=6179220.1 unit=gal
